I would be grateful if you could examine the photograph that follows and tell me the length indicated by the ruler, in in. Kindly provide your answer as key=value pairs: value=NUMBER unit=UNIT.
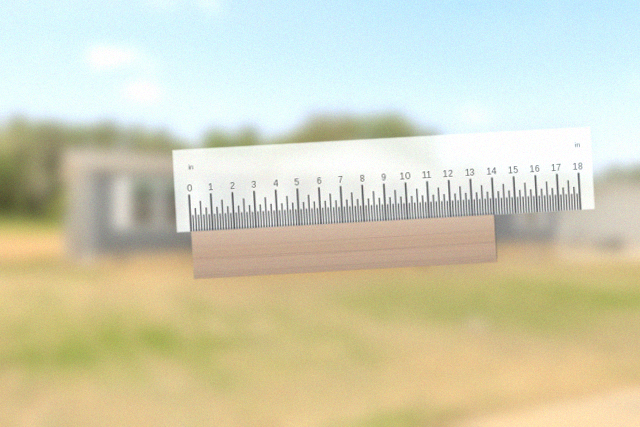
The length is value=14 unit=in
